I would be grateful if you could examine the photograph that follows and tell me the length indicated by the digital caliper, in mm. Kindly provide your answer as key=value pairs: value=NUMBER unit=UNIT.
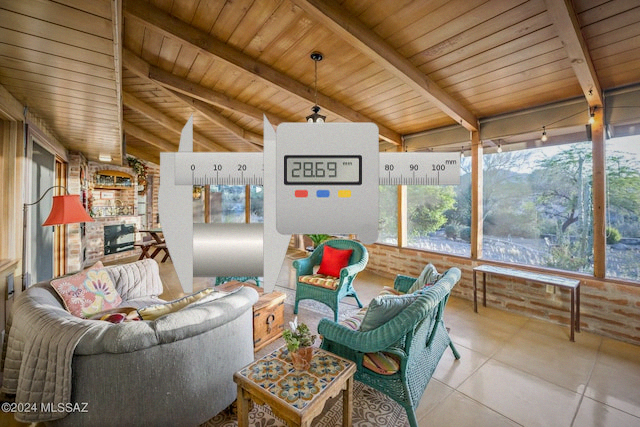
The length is value=28.69 unit=mm
